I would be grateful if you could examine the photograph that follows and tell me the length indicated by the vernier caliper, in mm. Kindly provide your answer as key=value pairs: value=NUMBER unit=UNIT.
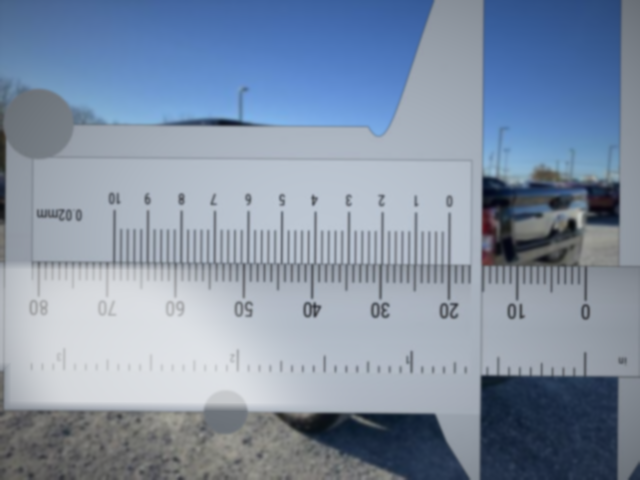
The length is value=20.0 unit=mm
